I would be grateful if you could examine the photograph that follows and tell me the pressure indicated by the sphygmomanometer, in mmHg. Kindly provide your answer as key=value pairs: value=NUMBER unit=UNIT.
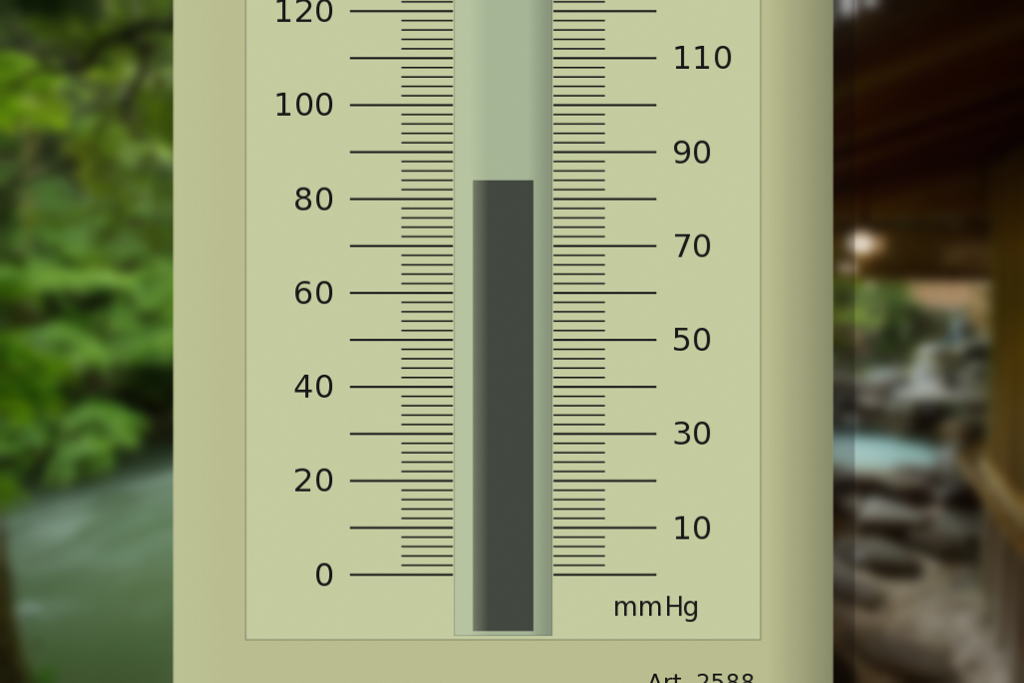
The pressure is value=84 unit=mmHg
